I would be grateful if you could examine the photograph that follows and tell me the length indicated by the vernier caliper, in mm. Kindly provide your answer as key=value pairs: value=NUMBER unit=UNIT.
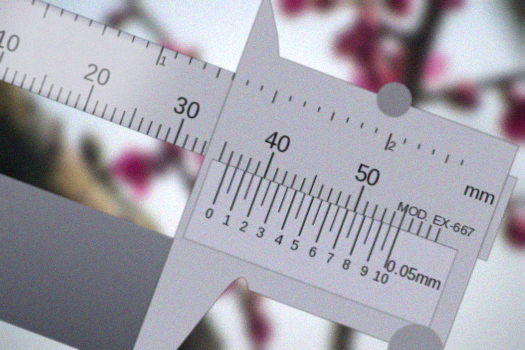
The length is value=36.0 unit=mm
